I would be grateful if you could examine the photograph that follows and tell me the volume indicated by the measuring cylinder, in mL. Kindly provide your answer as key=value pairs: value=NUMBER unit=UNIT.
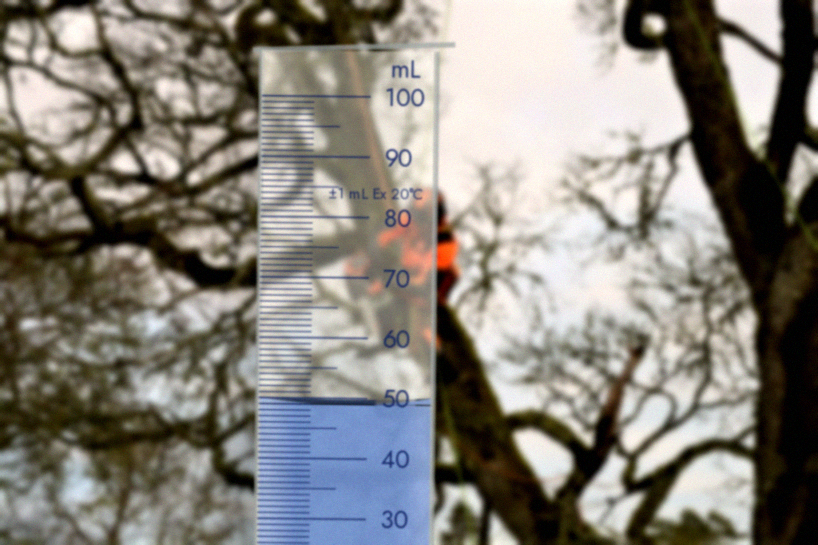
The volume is value=49 unit=mL
